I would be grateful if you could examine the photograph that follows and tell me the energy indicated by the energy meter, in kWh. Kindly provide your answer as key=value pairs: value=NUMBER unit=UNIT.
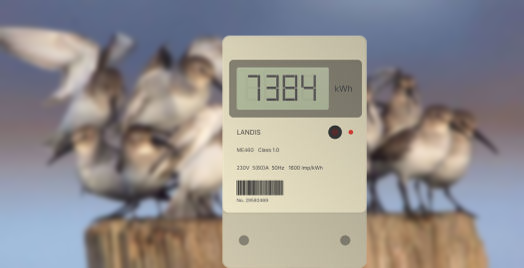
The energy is value=7384 unit=kWh
